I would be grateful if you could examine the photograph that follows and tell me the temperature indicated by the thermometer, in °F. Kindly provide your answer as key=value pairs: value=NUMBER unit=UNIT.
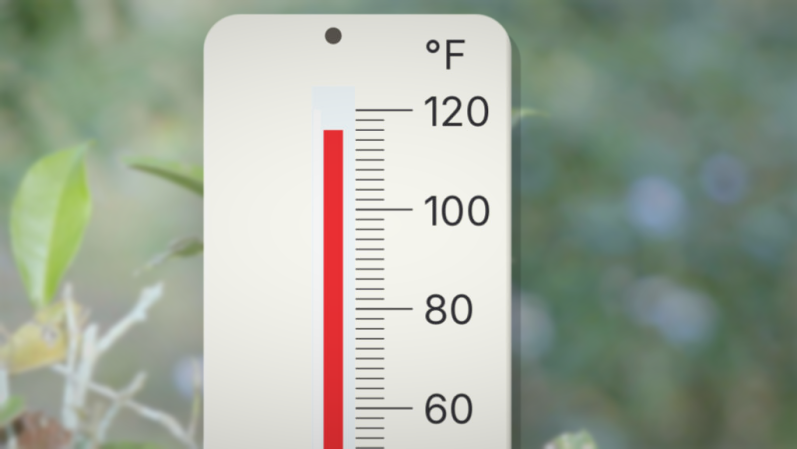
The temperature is value=116 unit=°F
